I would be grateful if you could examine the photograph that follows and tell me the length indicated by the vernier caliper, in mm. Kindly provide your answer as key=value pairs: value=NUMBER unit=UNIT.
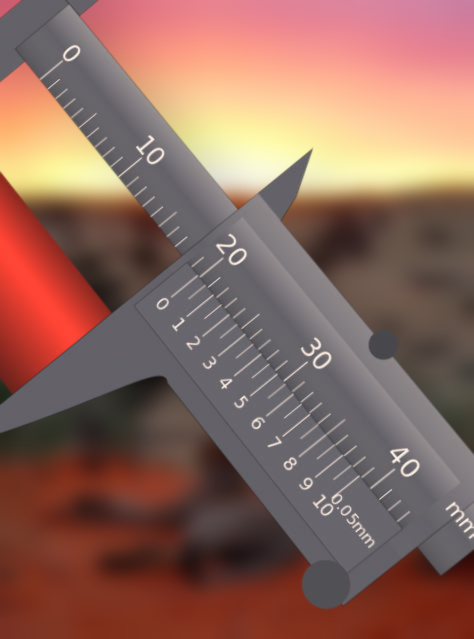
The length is value=19.8 unit=mm
